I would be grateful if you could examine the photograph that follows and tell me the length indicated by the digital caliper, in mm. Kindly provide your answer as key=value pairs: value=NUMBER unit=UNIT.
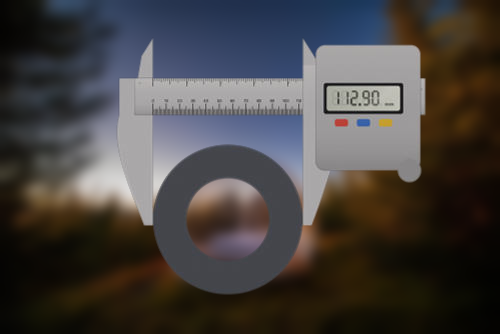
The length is value=112.90 unit=mm
